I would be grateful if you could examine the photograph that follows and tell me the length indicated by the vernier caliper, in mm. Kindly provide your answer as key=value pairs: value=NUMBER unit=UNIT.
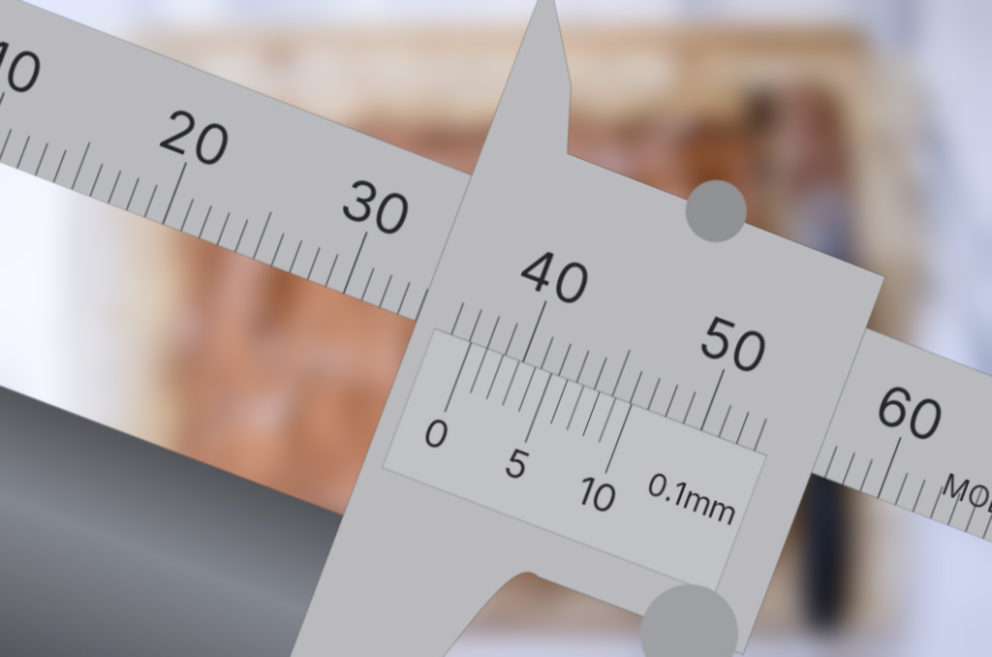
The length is value=37.1 unit=mm
